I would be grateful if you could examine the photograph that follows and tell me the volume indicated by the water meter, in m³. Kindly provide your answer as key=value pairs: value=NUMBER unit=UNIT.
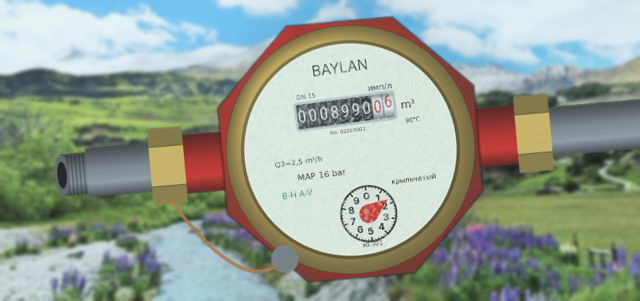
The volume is value=8990.061 unit=m³
